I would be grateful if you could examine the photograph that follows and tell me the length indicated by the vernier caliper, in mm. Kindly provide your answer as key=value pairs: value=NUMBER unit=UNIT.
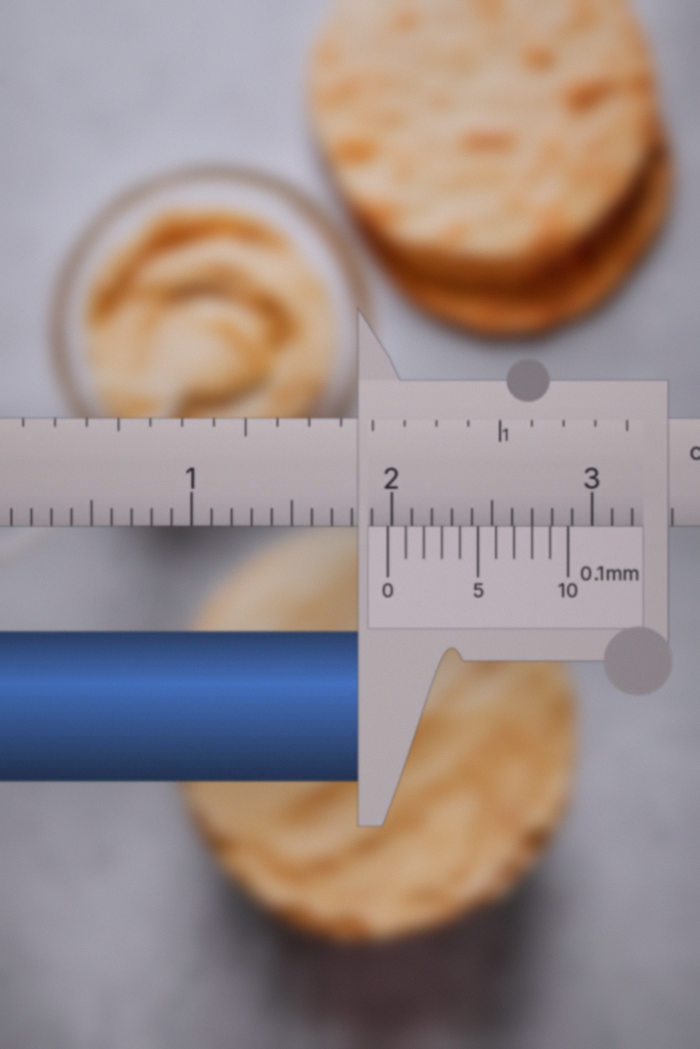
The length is value=19.8 unit=mm
